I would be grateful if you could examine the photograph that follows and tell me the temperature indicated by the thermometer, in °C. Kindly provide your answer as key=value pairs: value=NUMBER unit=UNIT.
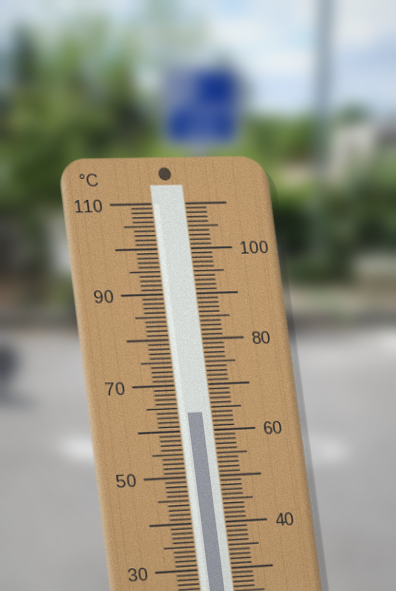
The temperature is value=64 unit=°C
